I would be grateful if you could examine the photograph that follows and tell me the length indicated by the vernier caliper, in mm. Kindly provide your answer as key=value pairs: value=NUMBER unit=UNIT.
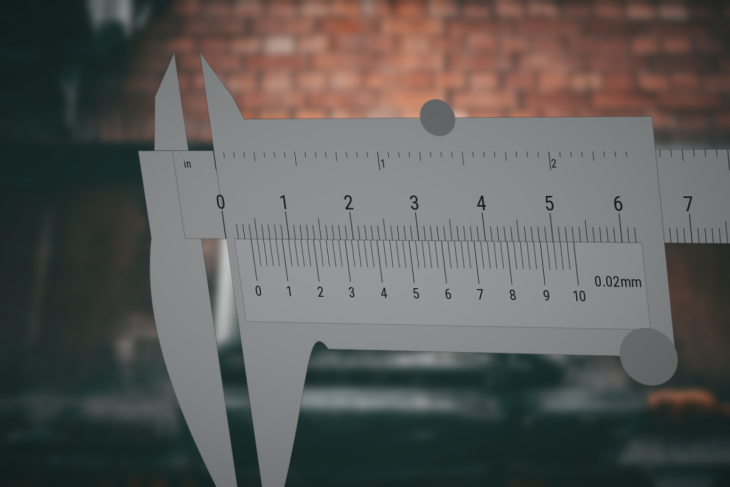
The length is value=4.0 unit=mm
